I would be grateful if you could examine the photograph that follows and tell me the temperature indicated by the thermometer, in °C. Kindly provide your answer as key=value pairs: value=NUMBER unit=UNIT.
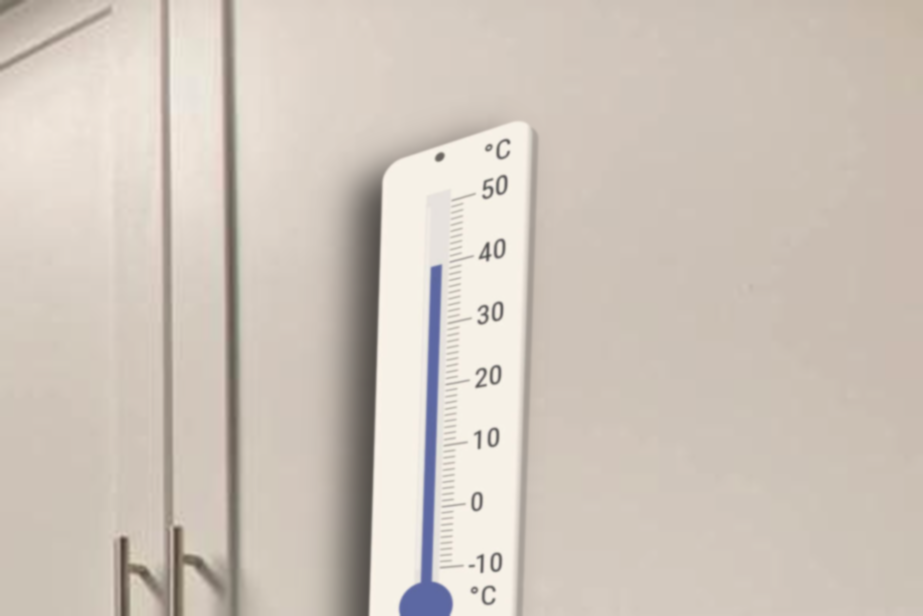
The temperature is value=40 unit=°C
